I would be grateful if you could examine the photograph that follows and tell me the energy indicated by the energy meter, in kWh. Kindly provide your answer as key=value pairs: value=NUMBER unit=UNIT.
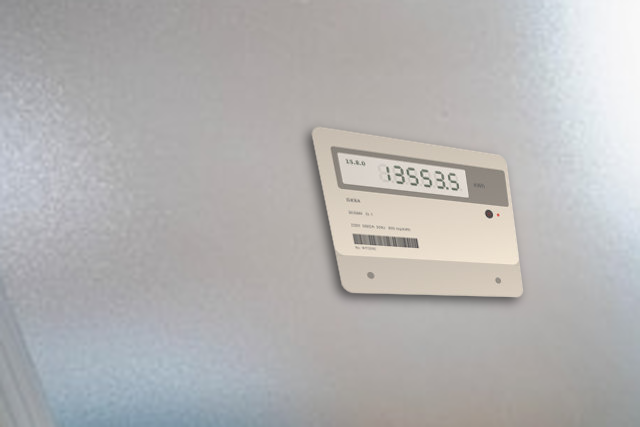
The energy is value=13553.5 unit=kWh
